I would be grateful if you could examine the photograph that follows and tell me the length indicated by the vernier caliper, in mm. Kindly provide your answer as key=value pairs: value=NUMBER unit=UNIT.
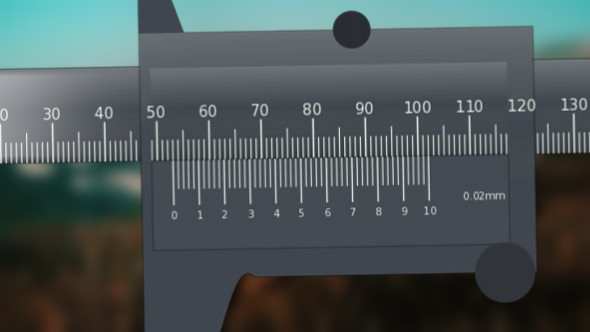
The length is value=53.0 unit=mm
